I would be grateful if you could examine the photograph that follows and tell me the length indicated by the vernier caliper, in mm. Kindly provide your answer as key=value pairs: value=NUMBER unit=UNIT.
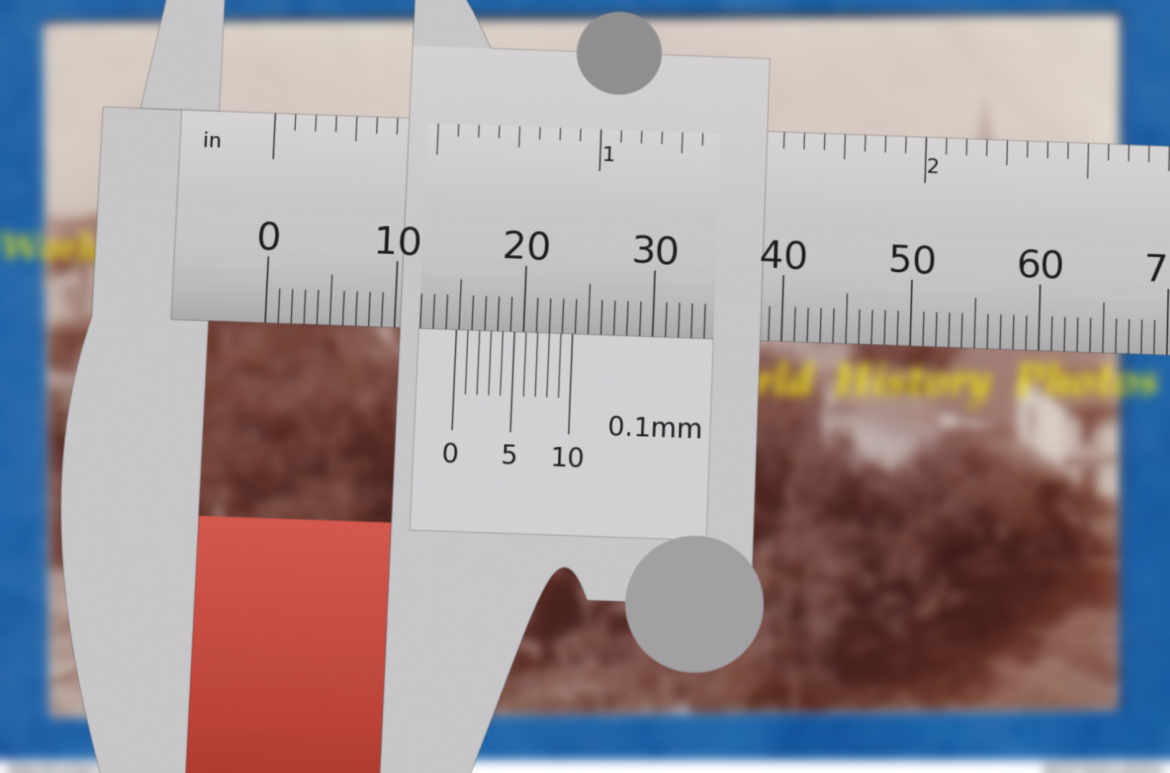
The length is value=14.8 unit=mm
